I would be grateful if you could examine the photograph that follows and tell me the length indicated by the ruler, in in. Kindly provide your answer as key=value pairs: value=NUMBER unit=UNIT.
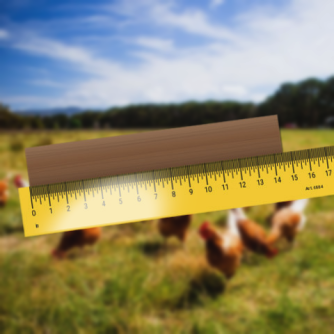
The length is value=14.5 unit=in
